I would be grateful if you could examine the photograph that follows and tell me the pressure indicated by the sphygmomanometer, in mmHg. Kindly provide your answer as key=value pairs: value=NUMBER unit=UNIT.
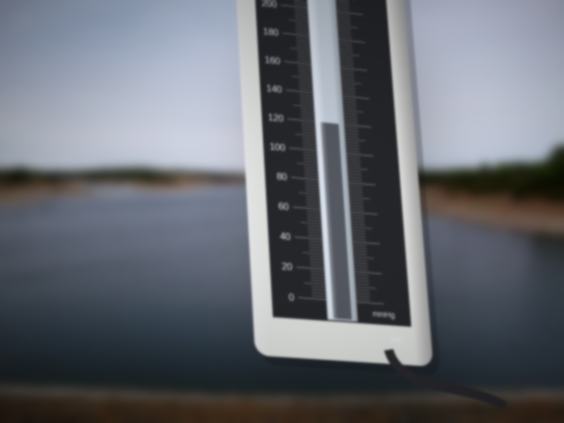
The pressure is value=120 unit=mmHg
